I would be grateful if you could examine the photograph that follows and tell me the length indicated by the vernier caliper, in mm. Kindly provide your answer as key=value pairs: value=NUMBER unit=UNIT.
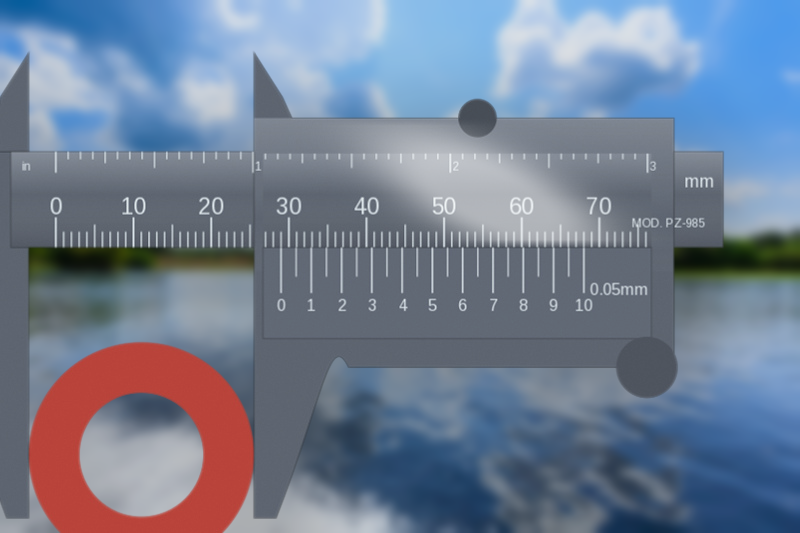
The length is value=29.0 unit=mm
